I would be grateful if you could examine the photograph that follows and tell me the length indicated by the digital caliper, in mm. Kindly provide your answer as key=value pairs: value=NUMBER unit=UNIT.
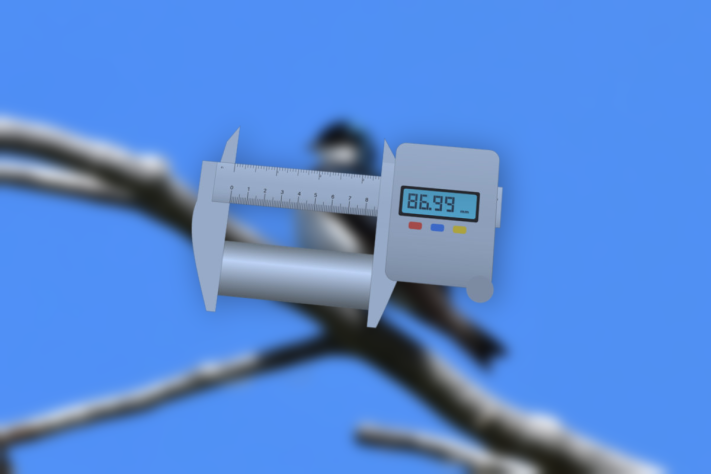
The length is value=86.99 unit=mm
